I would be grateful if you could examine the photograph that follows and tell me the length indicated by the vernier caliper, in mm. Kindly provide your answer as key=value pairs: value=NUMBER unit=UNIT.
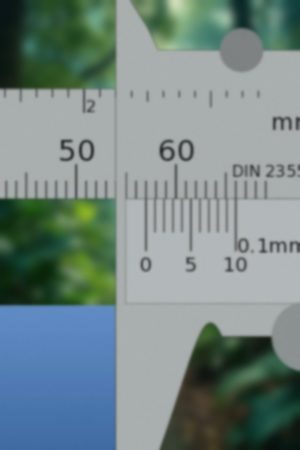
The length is value=57.0 unit=mm
